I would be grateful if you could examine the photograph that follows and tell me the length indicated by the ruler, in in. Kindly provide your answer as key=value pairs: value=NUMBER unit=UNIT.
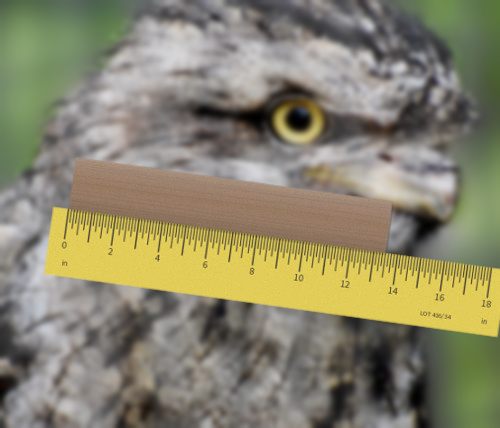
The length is value=13.5 unit=in
